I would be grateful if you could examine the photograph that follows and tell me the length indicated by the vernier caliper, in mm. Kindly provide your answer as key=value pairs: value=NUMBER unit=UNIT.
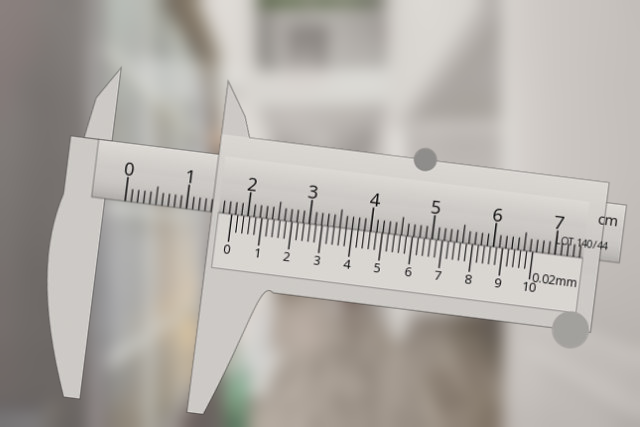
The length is value=17.4 unit=mm
